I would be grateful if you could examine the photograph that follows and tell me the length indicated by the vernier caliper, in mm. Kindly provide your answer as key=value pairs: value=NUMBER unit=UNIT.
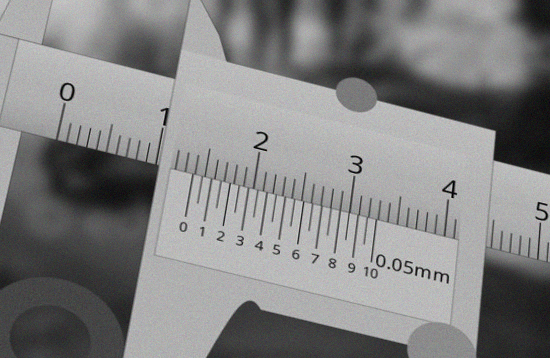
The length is value=13.8 unit=mm
